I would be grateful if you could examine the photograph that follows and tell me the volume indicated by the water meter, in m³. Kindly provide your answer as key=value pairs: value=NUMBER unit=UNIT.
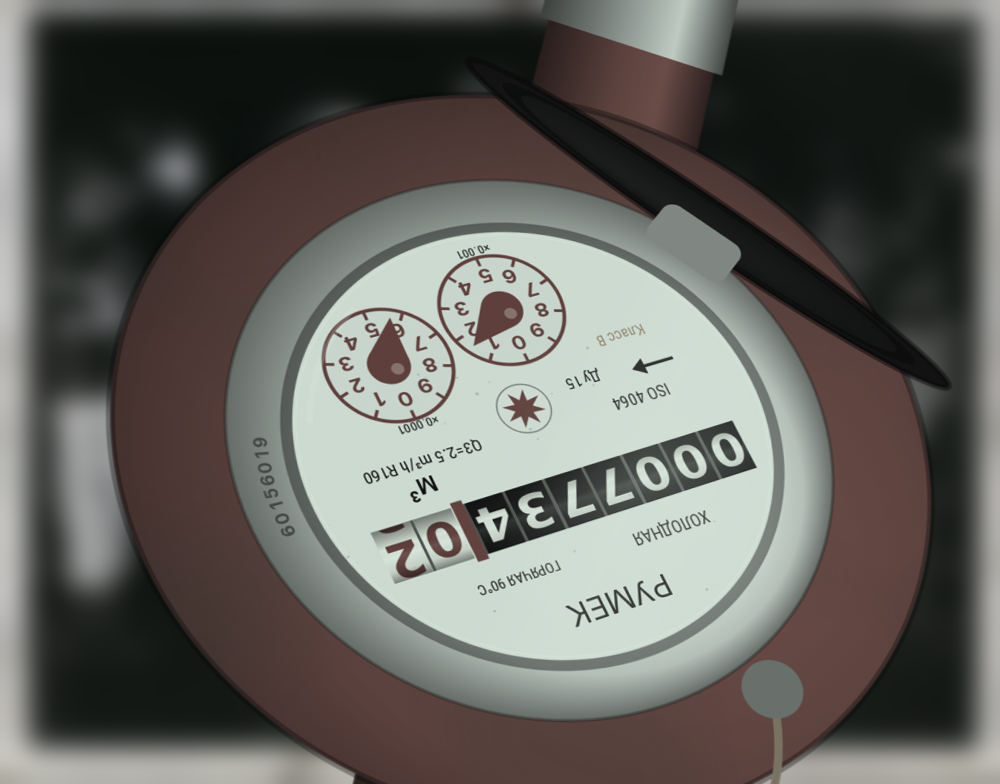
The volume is value=7734.0215 unit=m³
